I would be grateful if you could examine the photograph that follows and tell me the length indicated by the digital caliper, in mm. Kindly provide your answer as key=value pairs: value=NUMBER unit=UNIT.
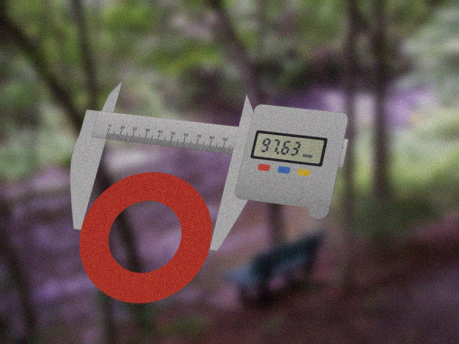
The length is value=97.63 unit=mm
